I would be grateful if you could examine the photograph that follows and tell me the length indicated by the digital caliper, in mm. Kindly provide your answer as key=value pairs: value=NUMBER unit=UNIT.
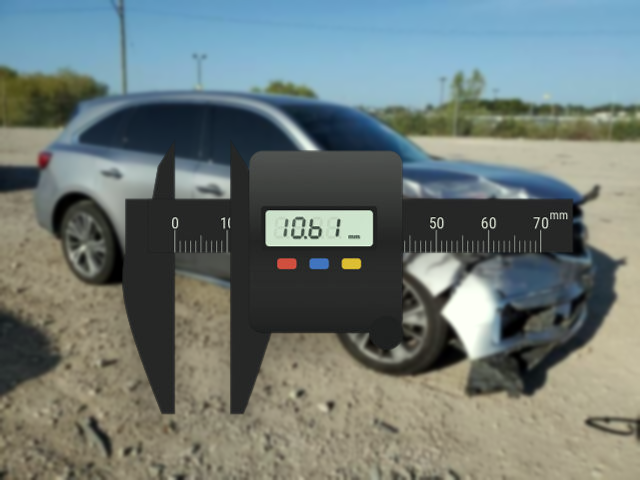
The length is value=10.61 unit=mm
